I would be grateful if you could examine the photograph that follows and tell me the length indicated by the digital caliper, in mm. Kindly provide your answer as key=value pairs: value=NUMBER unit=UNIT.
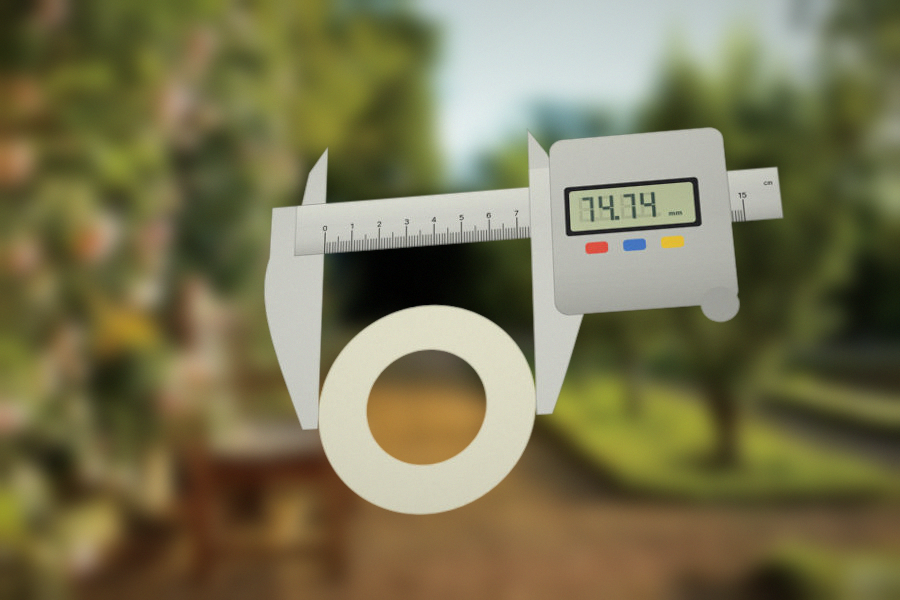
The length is value=74.74 unit=mm
